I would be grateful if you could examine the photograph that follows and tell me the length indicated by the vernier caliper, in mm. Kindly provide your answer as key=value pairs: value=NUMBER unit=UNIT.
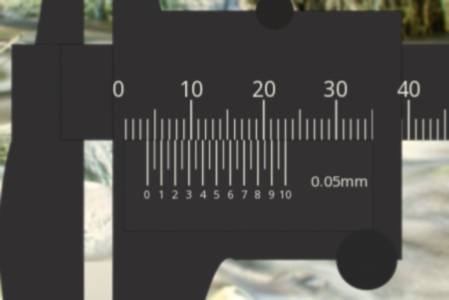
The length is value=4.0 unit=mm
